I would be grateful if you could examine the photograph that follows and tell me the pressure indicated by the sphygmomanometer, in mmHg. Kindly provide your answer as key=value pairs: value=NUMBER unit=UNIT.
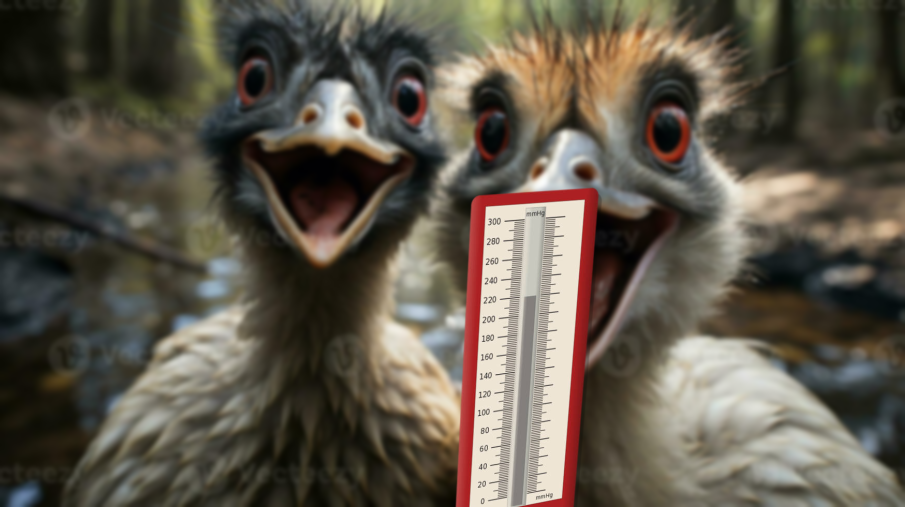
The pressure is value=220 unit=mmHg
